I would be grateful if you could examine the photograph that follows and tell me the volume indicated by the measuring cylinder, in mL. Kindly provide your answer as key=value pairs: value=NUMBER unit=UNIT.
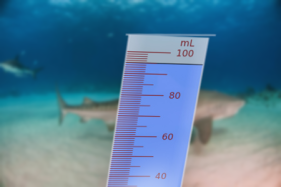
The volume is value=95 unit=mL
